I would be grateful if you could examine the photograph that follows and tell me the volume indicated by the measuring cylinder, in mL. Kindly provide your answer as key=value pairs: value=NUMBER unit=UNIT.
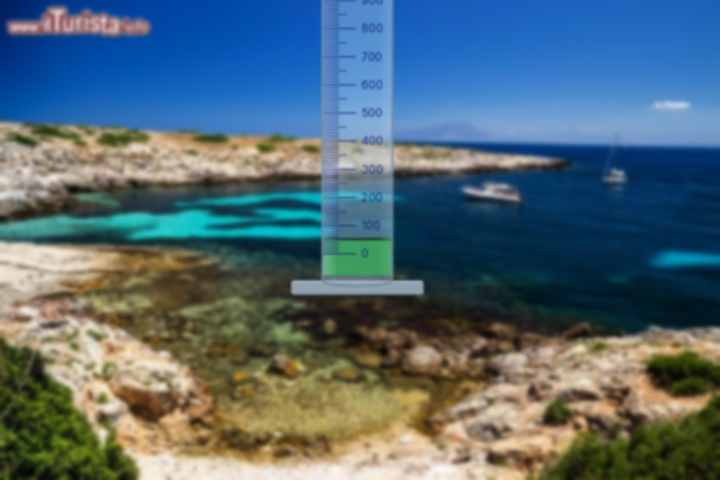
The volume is value=50 unit=mL
